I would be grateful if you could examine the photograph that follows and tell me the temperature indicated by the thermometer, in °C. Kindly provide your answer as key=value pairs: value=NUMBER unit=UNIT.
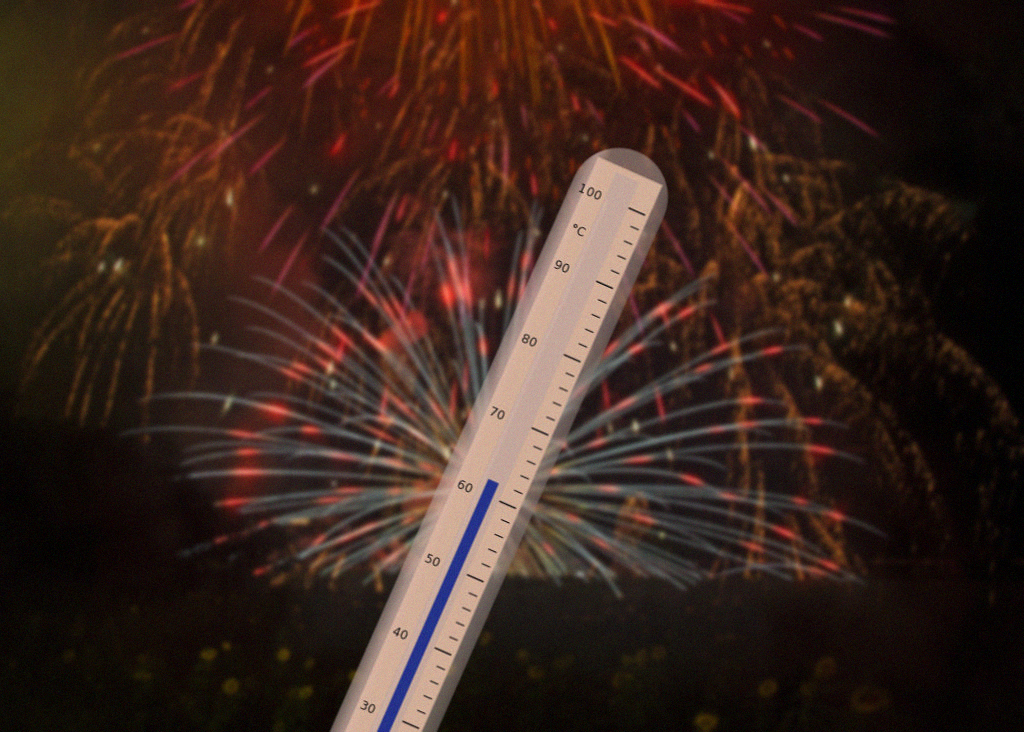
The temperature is value=62 unit=°C
